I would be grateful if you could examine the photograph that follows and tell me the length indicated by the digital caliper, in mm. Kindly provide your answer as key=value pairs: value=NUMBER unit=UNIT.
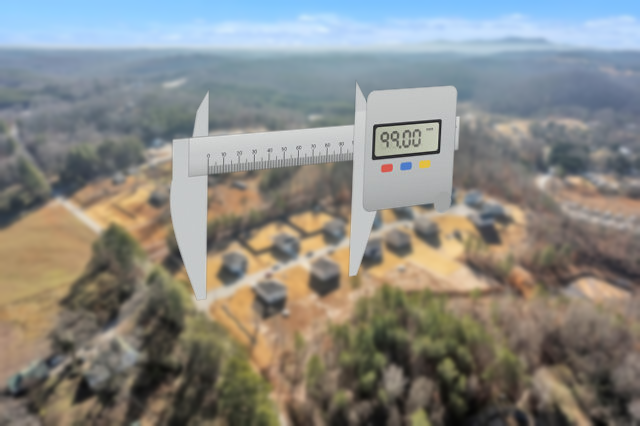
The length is value=99.00 unit=mm
